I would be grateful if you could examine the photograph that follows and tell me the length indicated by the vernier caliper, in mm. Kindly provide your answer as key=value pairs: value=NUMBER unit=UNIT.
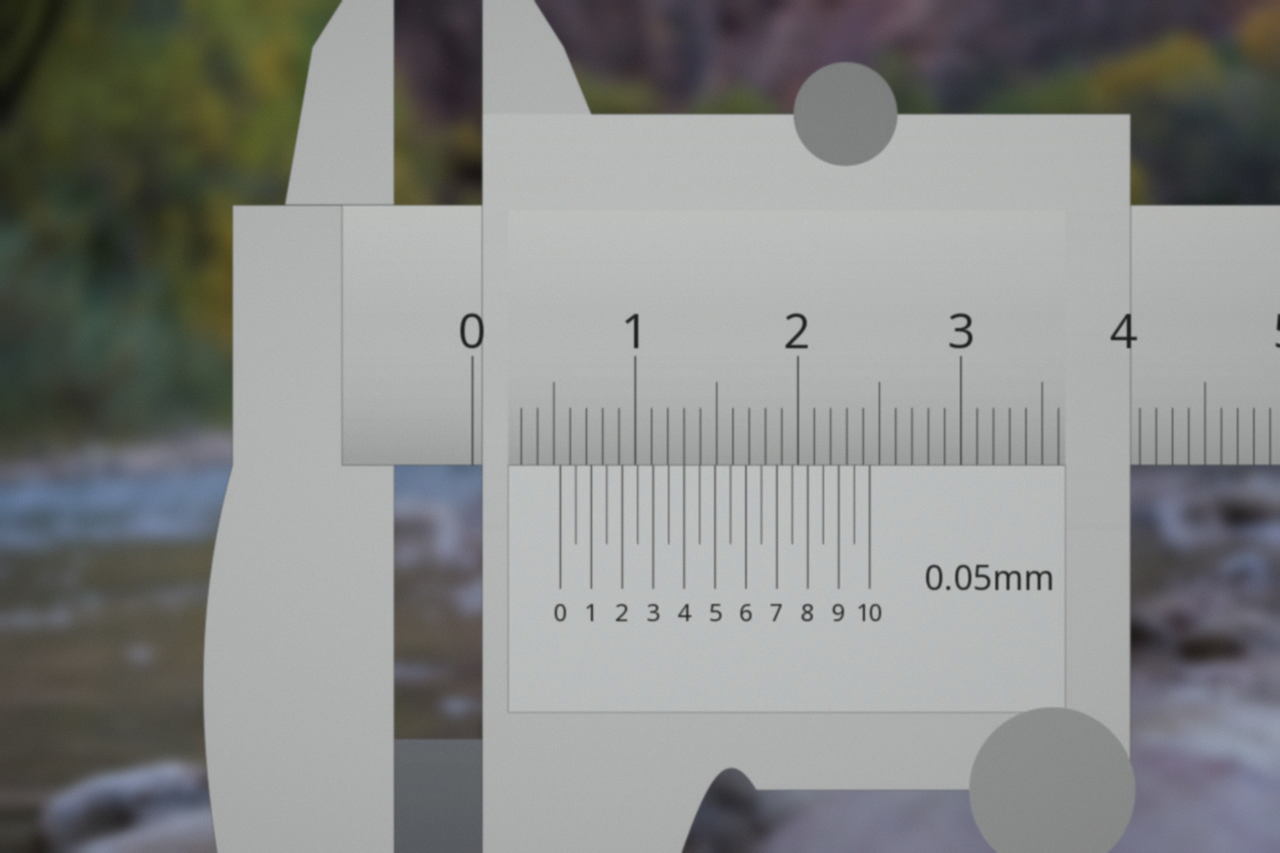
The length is value=5.4 unit=mm
